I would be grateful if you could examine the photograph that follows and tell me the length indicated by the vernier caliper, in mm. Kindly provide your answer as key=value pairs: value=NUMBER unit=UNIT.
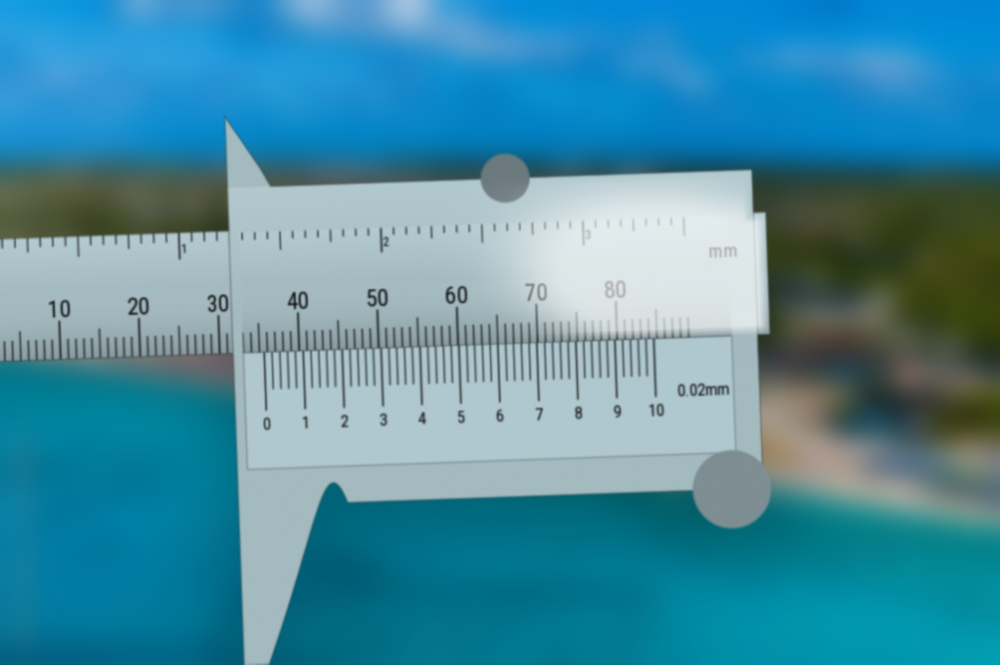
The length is value=35.6 unit=mm
